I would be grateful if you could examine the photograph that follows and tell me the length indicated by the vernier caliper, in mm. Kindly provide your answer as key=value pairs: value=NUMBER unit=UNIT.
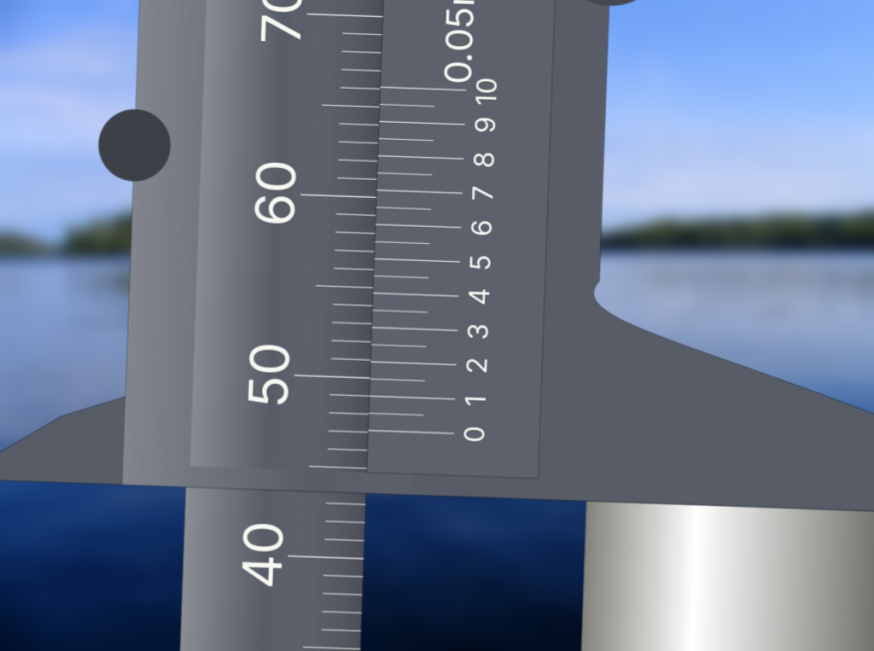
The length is value=47.1 unit=mm
